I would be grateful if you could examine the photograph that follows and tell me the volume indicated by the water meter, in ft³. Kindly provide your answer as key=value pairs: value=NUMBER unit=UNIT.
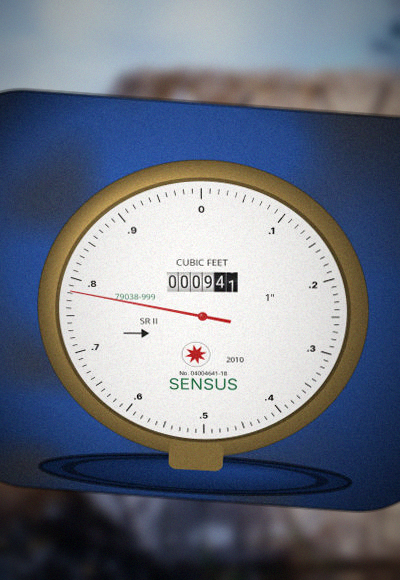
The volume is value=940.78 unit=ft³
